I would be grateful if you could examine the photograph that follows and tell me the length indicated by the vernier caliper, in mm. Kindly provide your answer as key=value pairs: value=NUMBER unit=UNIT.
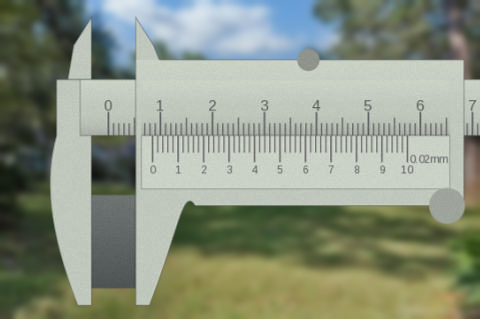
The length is value=8.5 unit=mm
